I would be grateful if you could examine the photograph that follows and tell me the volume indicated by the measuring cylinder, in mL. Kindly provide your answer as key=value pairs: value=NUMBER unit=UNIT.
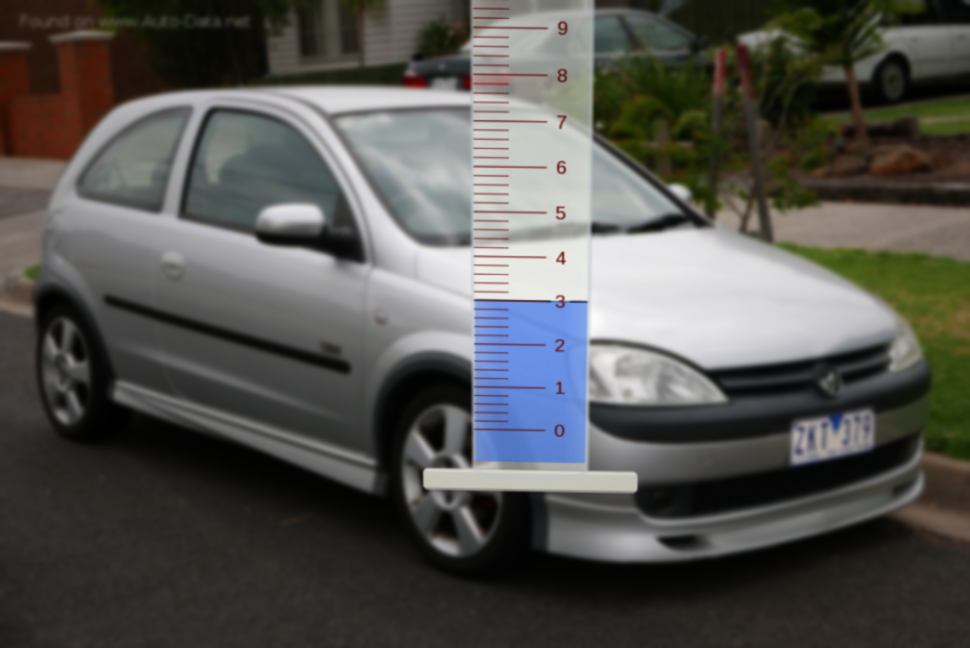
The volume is value=3 unit=mL
